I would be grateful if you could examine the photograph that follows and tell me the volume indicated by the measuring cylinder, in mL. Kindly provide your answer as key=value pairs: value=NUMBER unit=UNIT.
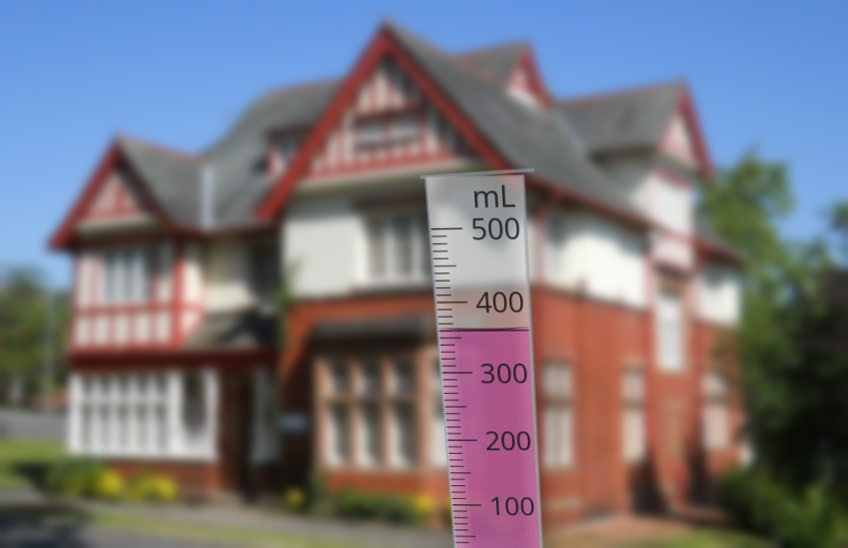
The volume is value=360 unit=mL
